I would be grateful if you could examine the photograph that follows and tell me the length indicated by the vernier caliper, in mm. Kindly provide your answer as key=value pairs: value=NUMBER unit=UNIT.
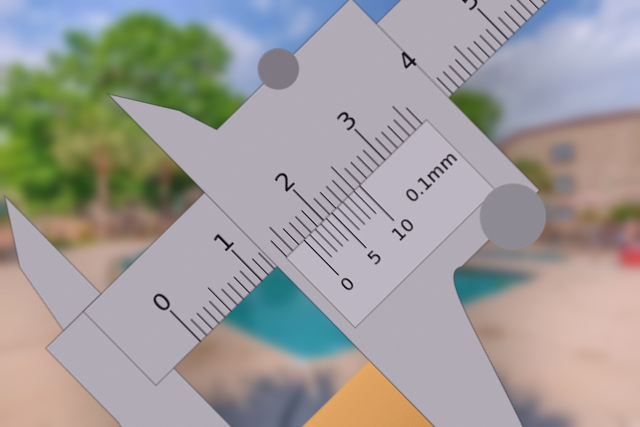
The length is value=16.8 unit=mm
